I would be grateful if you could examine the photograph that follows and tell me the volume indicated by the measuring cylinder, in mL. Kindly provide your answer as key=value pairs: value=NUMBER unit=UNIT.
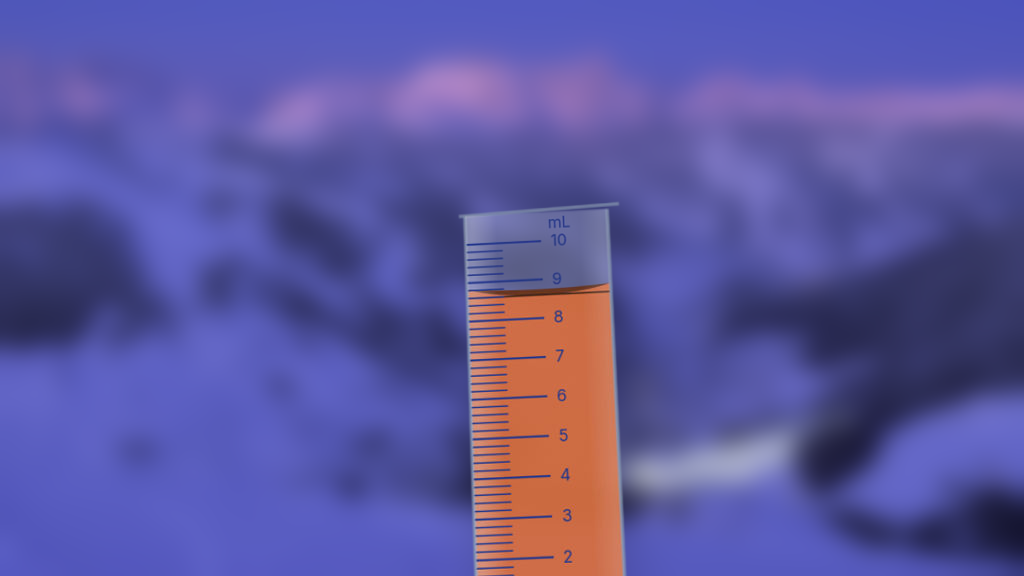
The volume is value=8.6 unit=mL
